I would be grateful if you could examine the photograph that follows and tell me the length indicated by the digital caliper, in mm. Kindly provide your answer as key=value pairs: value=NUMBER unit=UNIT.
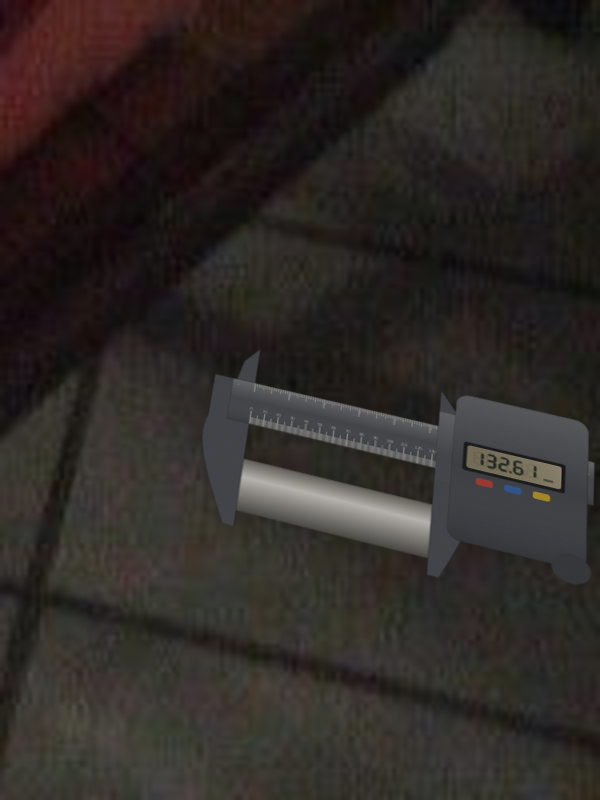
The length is value=132.61 unit=mm
